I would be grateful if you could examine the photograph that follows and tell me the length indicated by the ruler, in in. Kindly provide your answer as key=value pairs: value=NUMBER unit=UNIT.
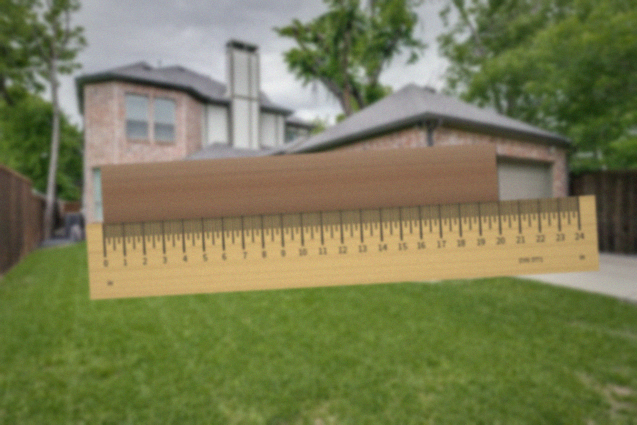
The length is value=20 unit=in
